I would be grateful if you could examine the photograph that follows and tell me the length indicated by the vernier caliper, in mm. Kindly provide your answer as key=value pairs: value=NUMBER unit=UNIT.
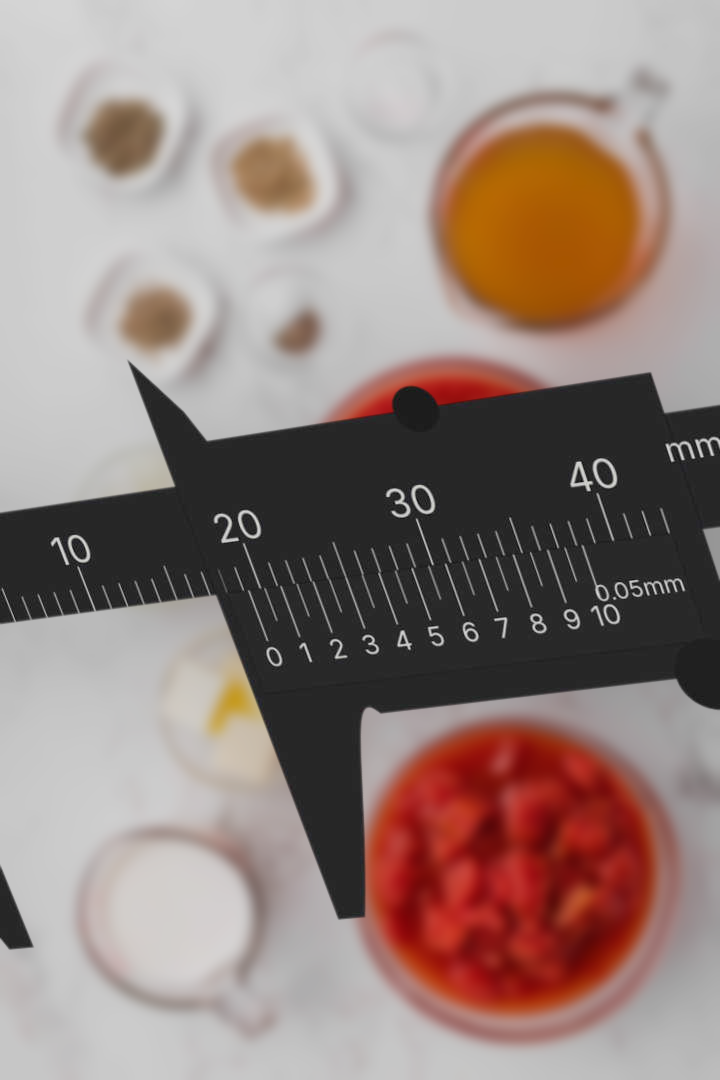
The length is value=19.3 unit=mm
